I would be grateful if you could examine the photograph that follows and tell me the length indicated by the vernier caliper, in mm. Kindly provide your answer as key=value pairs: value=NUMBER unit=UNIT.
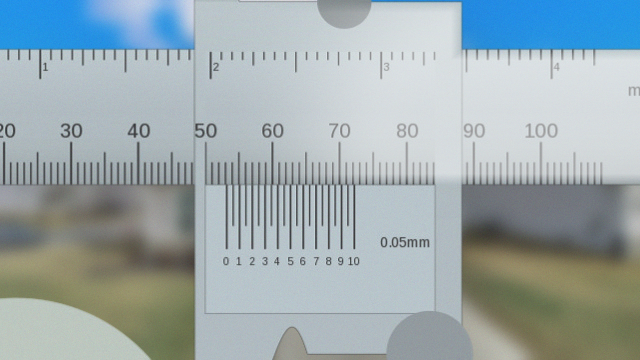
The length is value=53.2 unit=mm
